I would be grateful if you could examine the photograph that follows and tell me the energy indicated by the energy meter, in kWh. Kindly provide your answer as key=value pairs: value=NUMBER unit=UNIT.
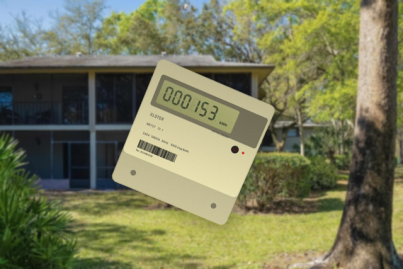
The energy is value=153 unit=kWh
